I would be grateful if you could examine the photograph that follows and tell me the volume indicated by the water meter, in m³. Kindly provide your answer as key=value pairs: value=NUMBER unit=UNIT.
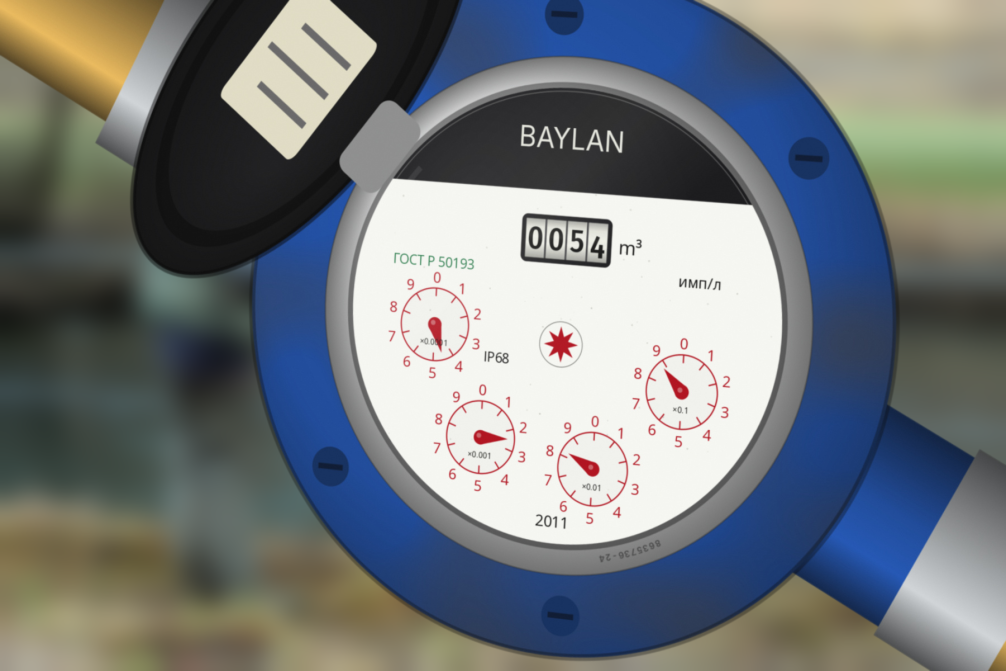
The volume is value=53.8824 unit=m³
